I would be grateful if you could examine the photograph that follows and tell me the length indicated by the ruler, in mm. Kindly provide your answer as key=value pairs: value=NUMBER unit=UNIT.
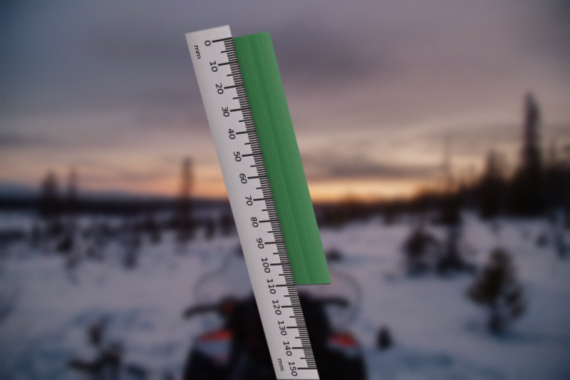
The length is value=110 unit=mm
